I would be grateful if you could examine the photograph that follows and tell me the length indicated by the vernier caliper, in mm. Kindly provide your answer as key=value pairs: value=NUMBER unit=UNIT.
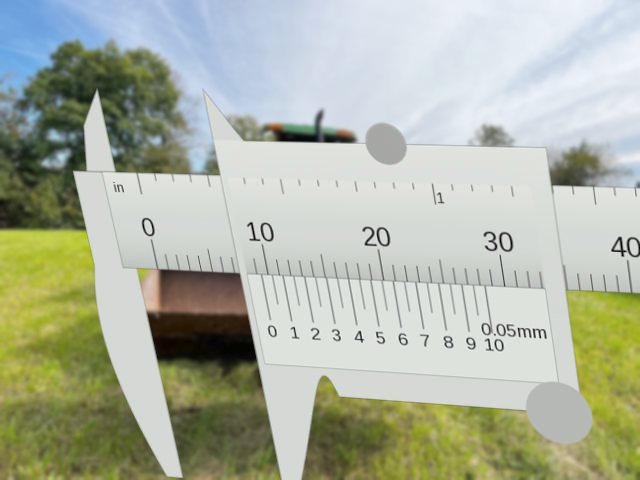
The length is value=9.4 unit=mm
